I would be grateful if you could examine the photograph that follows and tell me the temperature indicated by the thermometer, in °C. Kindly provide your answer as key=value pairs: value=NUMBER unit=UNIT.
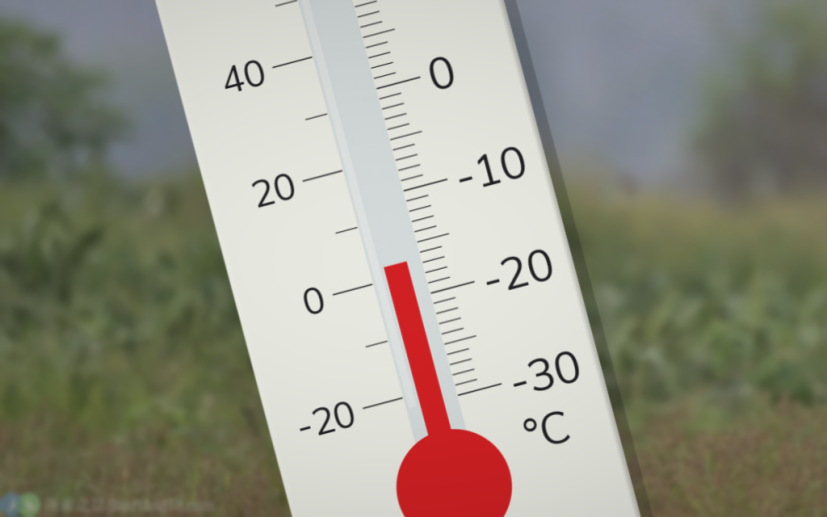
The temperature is value=-16.5 unit=°C
